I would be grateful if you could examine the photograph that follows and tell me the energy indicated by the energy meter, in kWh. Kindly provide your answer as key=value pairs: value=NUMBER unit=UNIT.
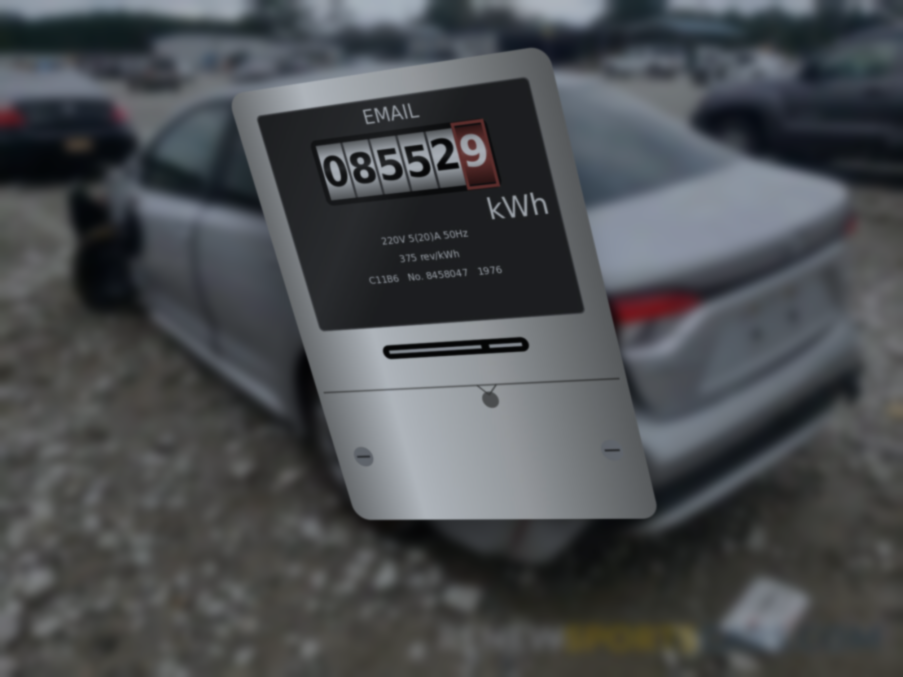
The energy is value=8552.9 unit=kWh
